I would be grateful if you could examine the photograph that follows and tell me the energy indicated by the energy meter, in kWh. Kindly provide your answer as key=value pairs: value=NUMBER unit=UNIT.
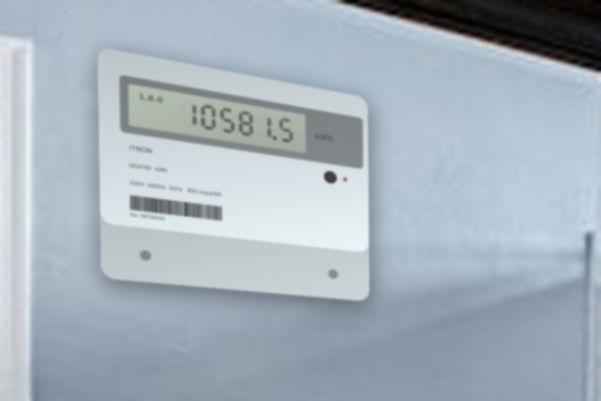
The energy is value=10581.5 unit=kWh
